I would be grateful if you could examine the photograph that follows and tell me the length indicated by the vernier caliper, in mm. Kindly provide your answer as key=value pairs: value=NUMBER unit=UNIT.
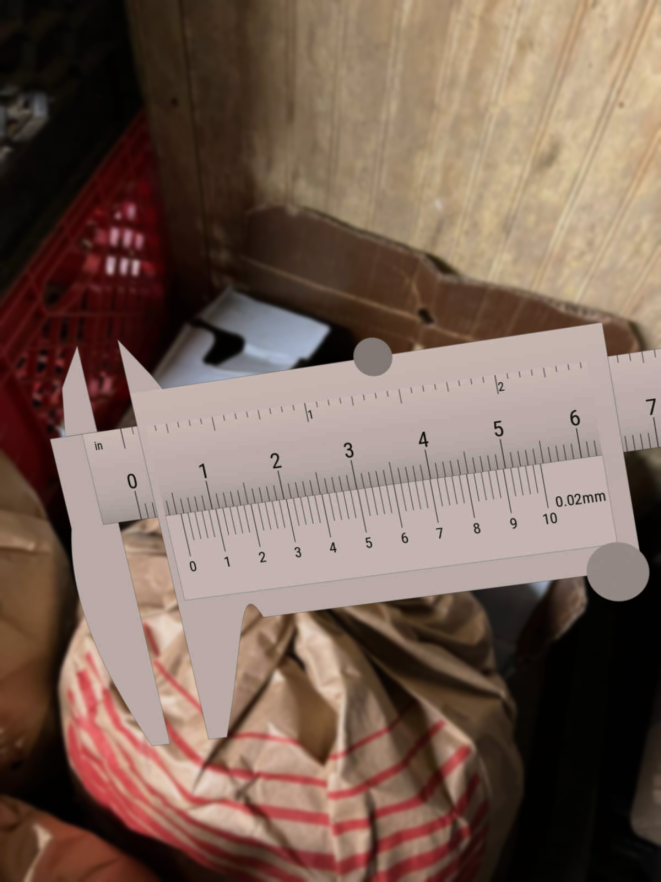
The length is value=5.6 unit=mm
